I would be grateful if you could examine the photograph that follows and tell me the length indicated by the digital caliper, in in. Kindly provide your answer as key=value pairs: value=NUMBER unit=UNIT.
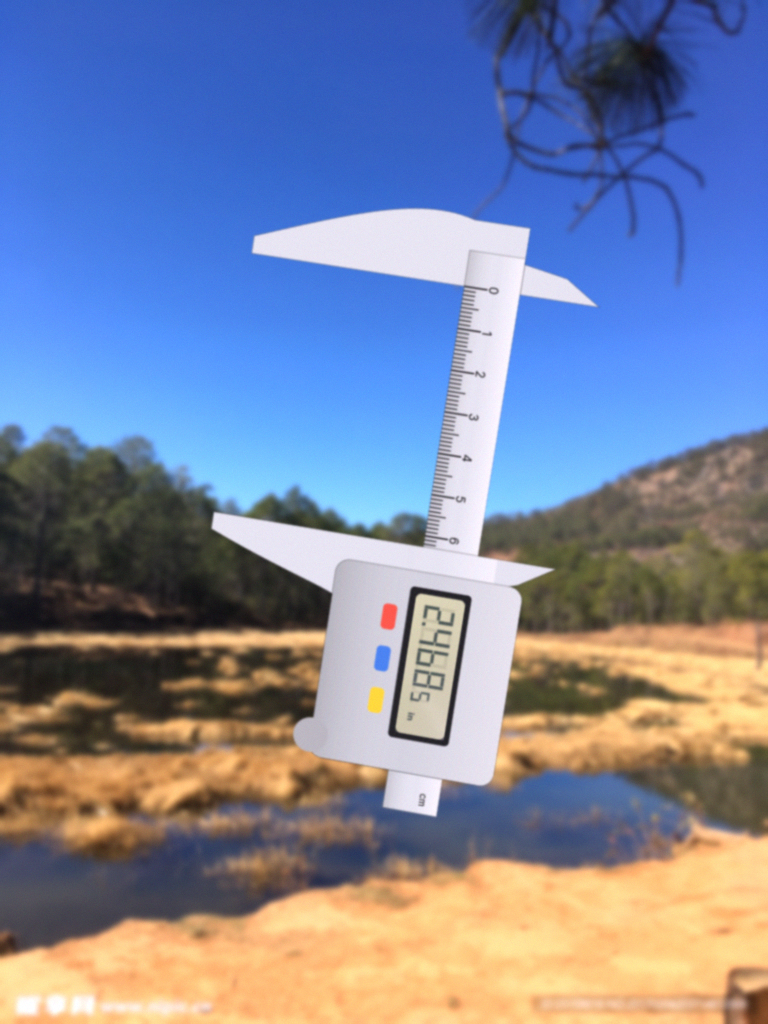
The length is value=2.4685 unit=in
